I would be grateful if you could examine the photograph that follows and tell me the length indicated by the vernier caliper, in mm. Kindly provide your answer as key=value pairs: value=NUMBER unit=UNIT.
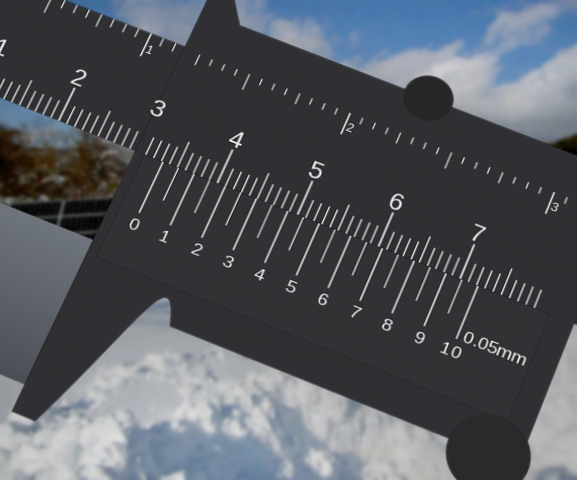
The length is value=33.2 unit=mm
